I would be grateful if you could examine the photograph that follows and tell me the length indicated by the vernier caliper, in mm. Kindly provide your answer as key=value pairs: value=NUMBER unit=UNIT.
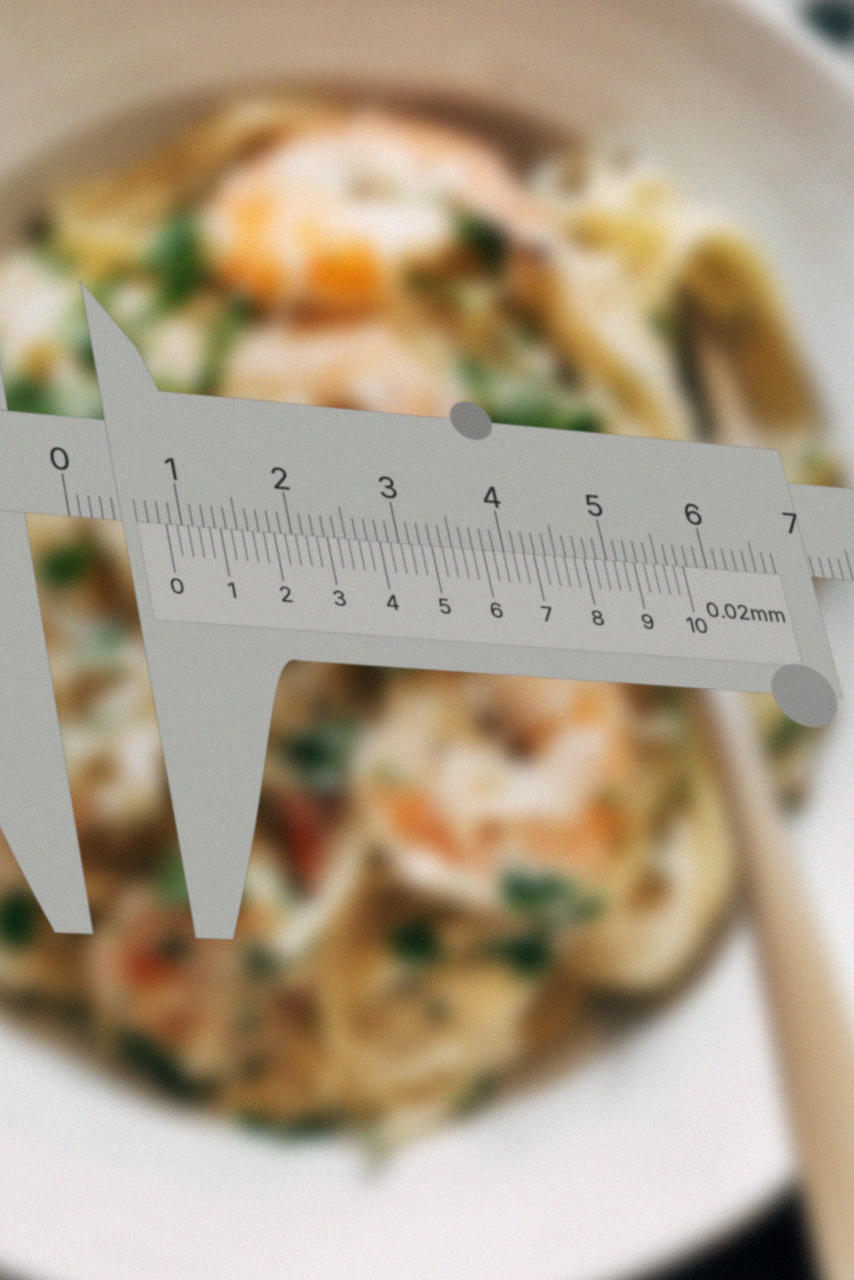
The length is value=8.6 unit=mm
